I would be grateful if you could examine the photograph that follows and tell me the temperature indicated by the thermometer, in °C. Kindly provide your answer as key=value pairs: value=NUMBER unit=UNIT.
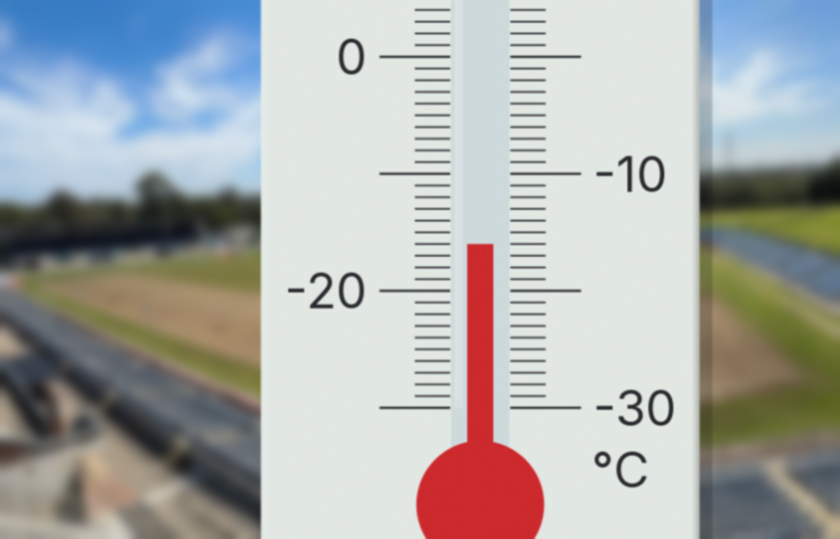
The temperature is value=-16 unit=°C
